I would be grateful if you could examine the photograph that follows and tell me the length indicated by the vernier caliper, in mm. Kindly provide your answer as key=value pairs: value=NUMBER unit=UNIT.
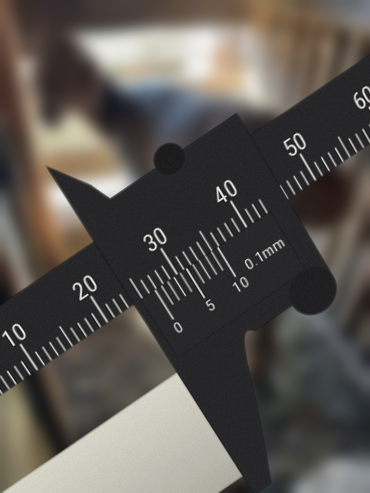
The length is value=26.8 unit=mm
